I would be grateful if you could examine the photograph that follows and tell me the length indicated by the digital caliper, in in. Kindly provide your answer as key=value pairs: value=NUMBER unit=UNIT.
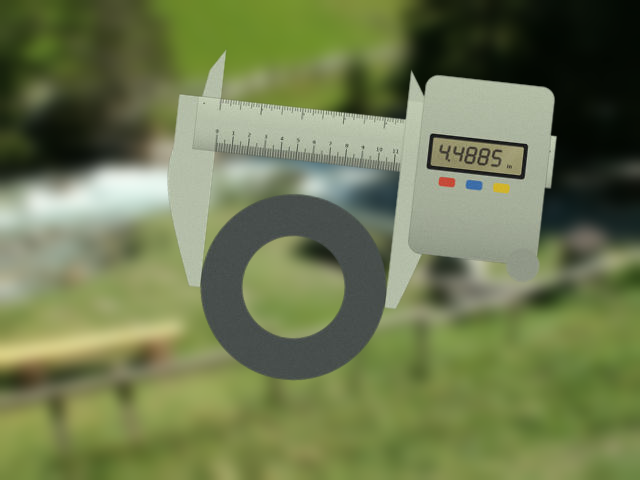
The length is value=4.4885 unit=in
